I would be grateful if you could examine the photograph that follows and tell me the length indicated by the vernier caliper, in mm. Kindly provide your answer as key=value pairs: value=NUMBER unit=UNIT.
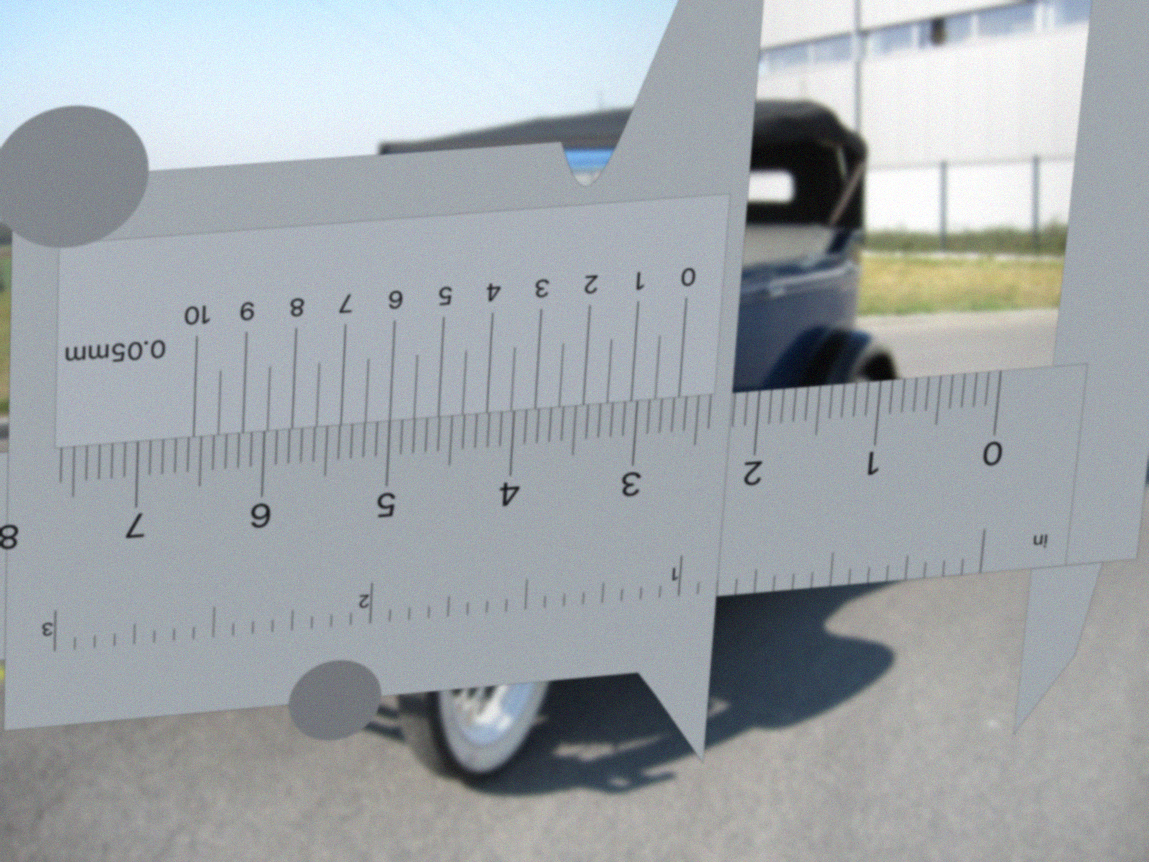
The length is value=26.6 unit=mm
